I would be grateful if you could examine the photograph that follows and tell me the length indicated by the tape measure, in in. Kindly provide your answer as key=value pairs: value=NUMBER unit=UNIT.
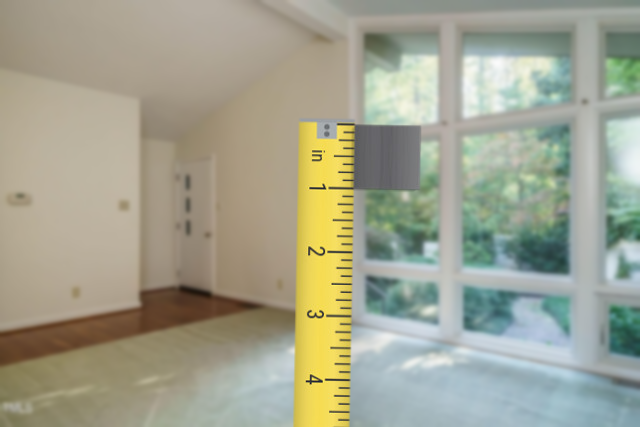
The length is value=1 unit=in
